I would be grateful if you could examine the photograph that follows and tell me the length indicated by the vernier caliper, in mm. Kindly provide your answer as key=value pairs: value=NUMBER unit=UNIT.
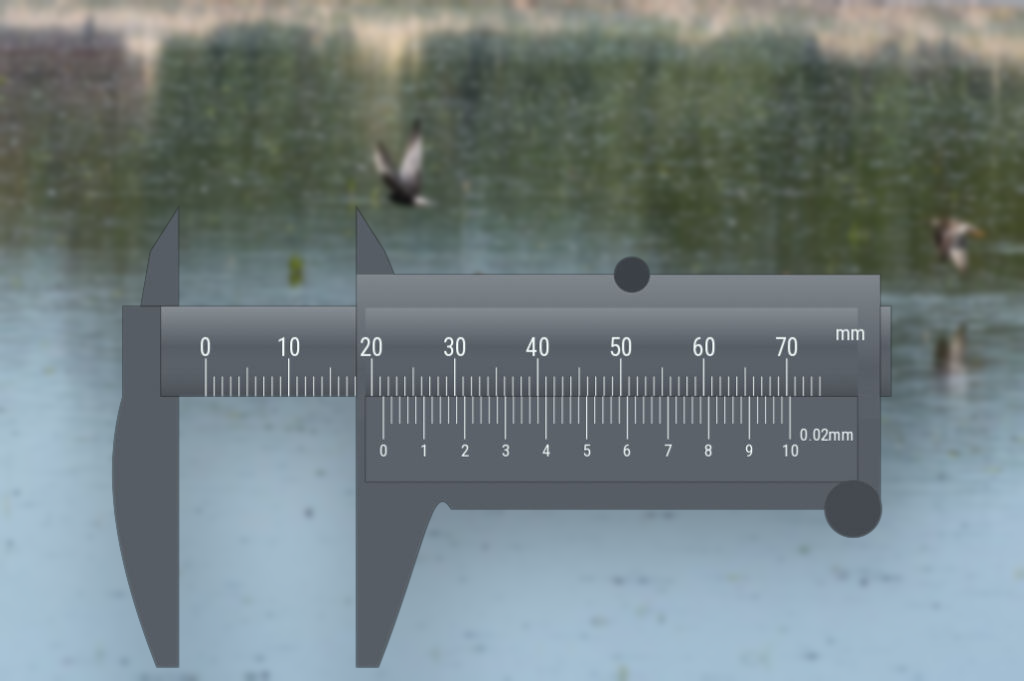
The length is value=21.4 unit=mm
